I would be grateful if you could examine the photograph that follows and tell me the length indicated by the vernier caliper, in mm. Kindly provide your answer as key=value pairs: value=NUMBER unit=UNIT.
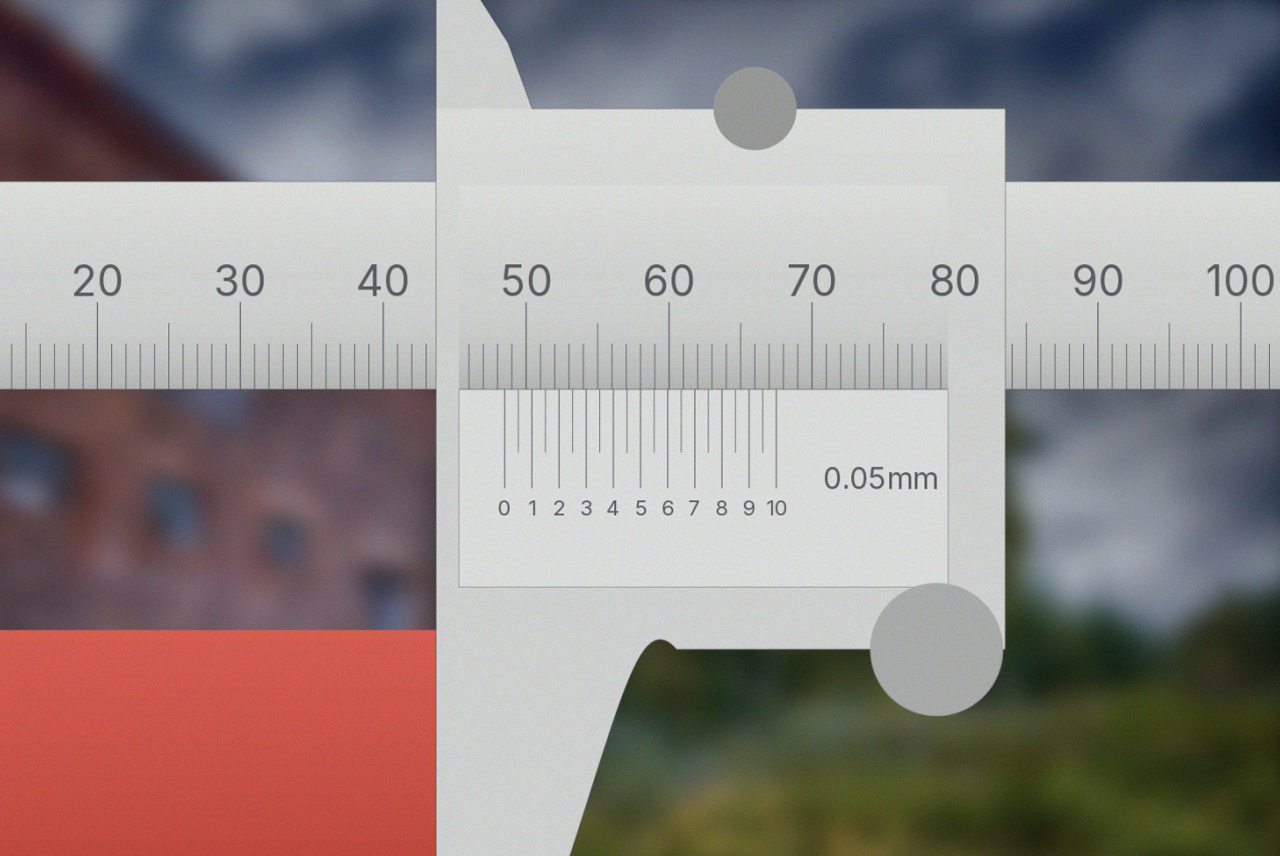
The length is value=48.5 unit=mm
